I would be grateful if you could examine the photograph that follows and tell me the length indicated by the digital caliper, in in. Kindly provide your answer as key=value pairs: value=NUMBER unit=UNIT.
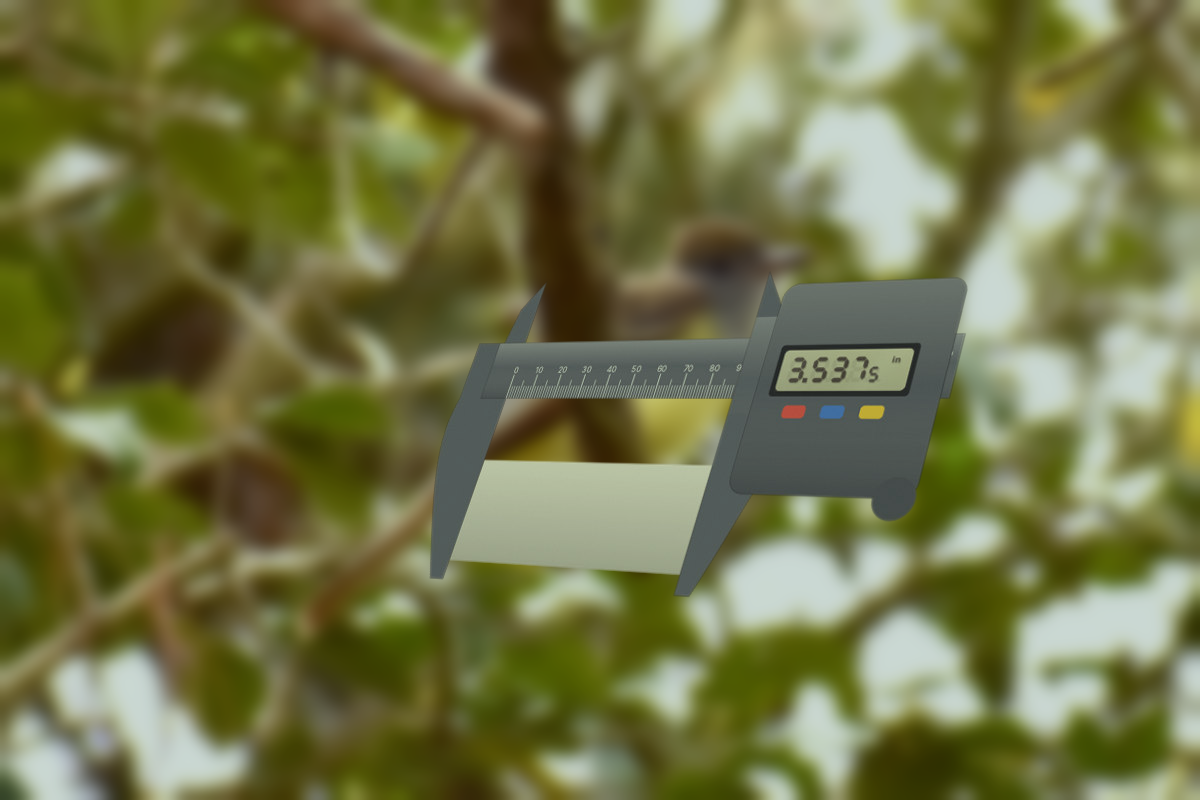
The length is value=3.5375 unit=in
